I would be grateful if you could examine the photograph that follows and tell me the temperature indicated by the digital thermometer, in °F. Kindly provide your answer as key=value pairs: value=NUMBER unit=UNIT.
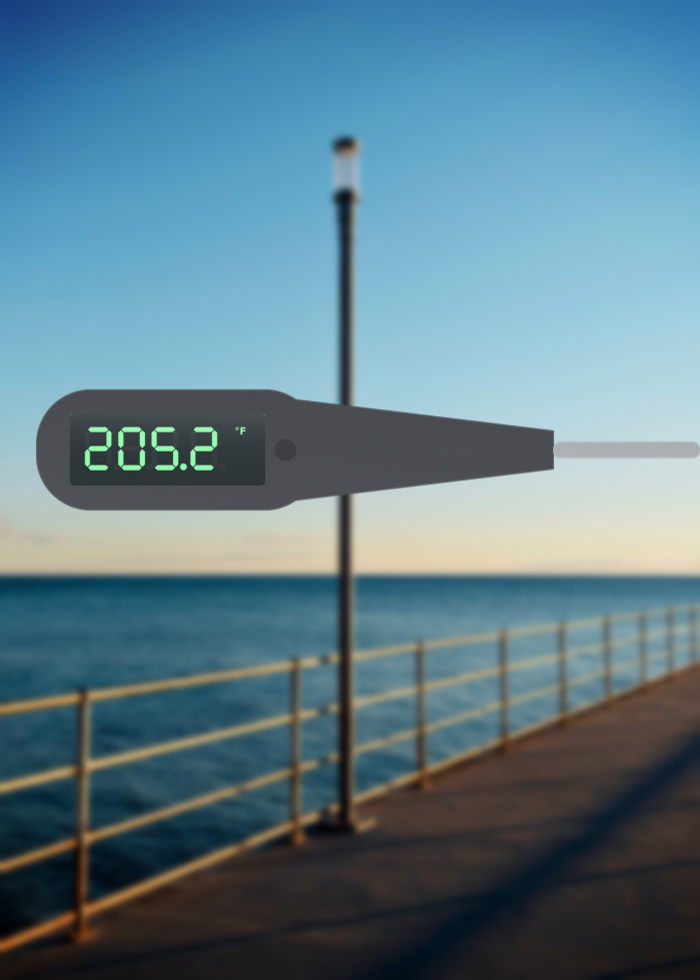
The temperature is value=205.2 unit=°F
